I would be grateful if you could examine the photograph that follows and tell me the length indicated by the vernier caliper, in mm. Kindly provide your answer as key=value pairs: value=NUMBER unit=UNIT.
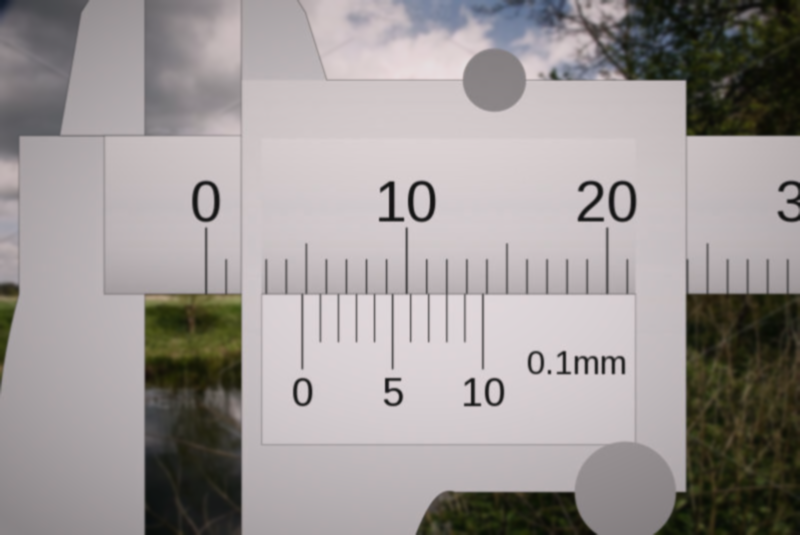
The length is value=4.8 unit=mm
